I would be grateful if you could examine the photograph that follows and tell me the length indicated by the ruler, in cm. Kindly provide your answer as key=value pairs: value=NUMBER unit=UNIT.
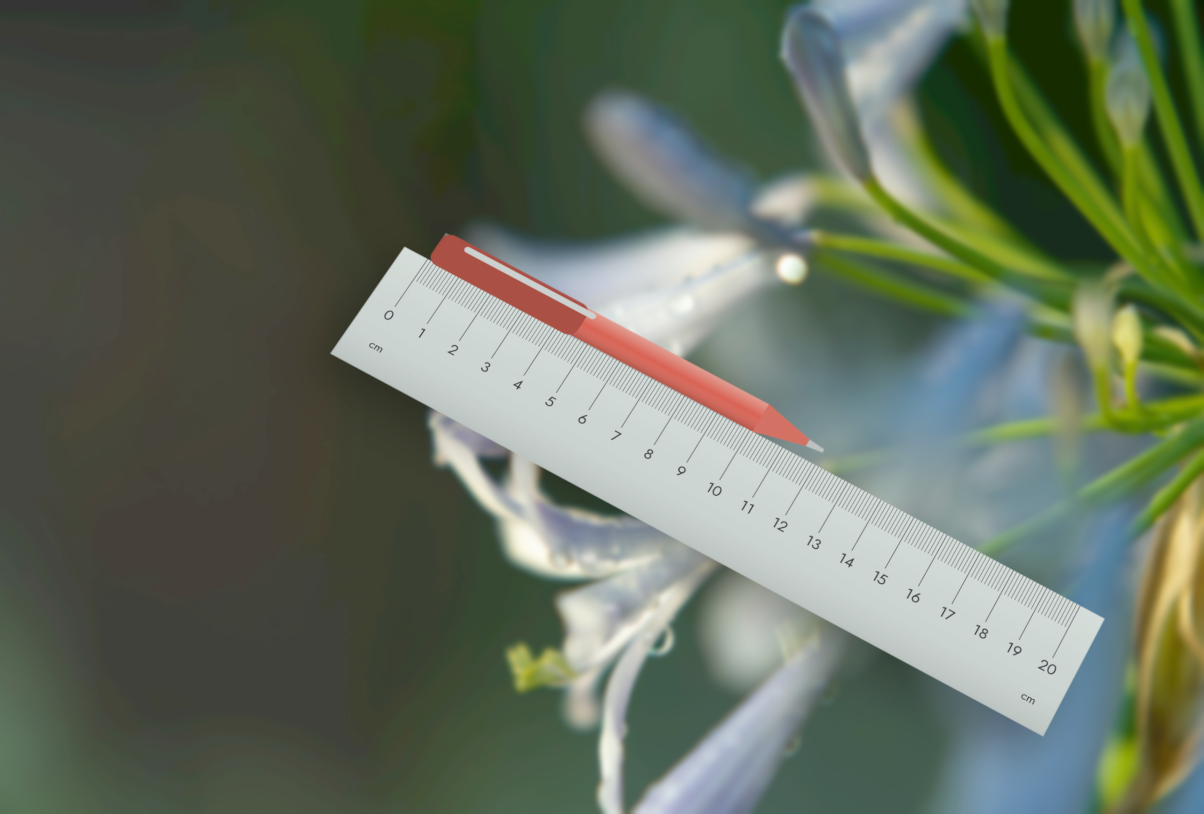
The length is value=12 unit=cm
